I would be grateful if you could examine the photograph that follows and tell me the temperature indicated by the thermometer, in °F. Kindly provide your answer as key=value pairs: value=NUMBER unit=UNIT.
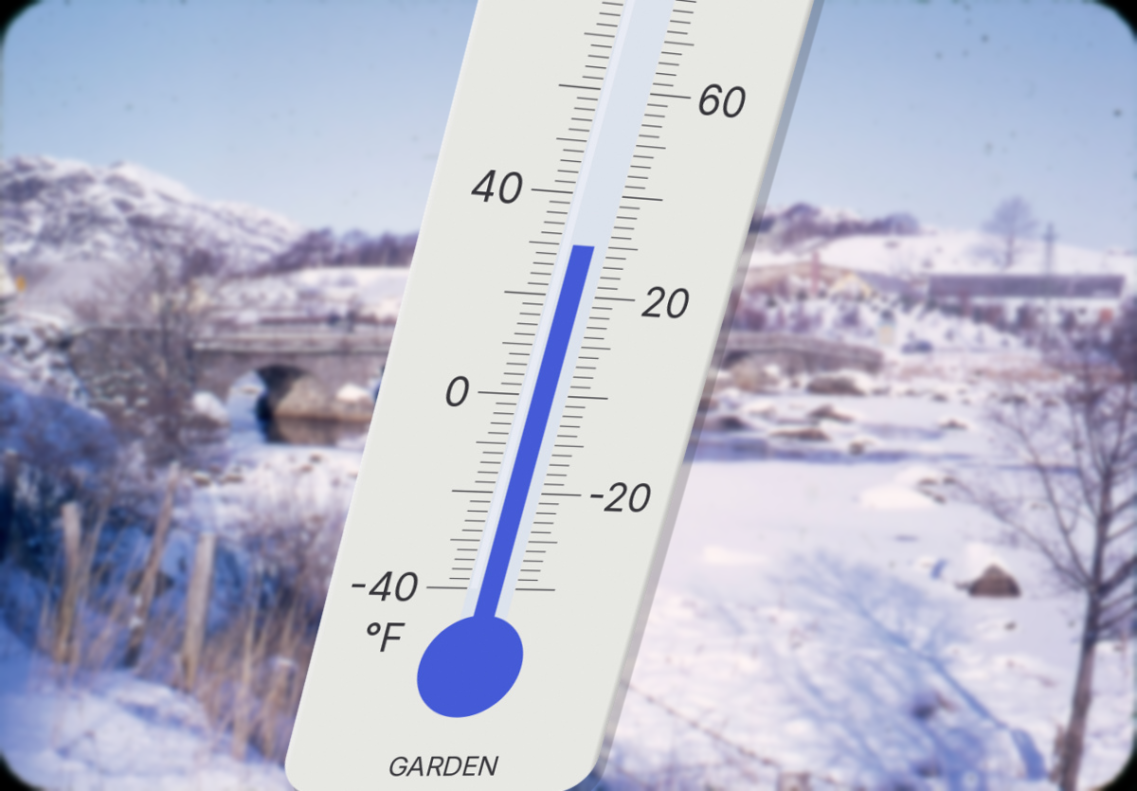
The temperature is value=30 unit=°F
